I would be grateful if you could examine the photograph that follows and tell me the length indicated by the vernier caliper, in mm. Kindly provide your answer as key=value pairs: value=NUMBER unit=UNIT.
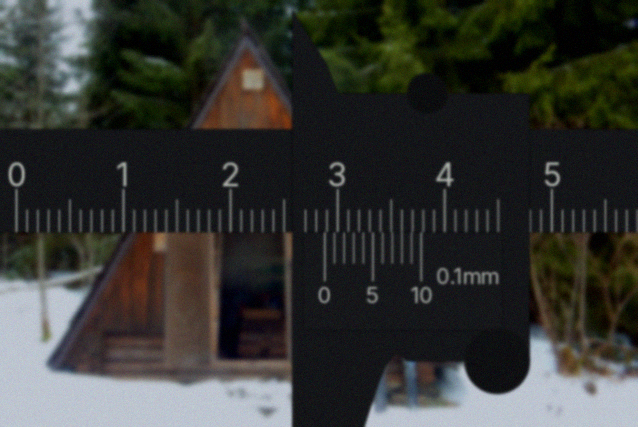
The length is value=28.8 unit=mm
